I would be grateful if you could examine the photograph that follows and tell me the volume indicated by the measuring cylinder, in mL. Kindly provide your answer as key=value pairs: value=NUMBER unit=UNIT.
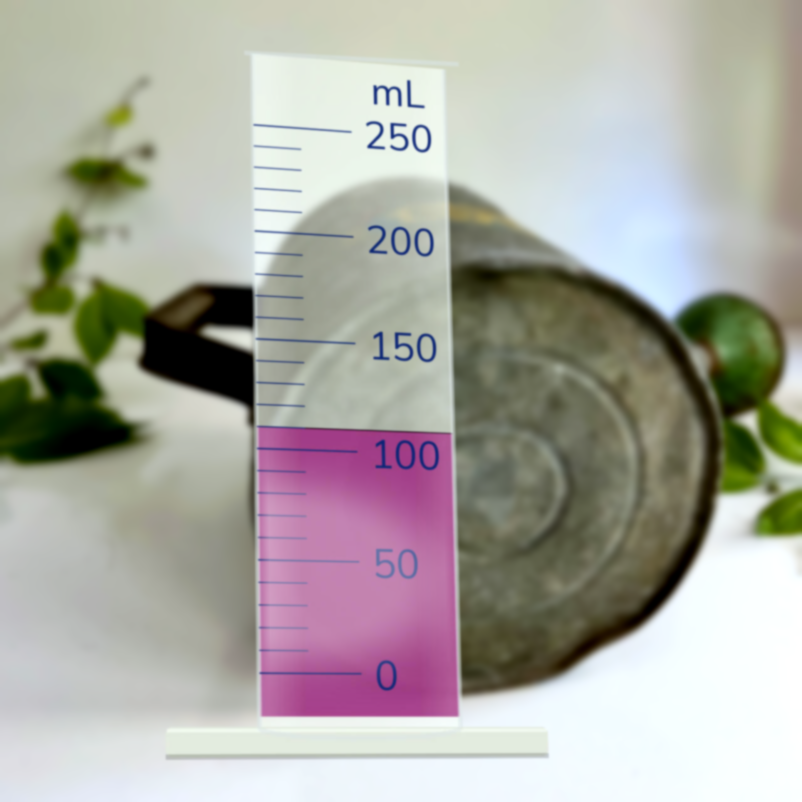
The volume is value=110 unit=mL
